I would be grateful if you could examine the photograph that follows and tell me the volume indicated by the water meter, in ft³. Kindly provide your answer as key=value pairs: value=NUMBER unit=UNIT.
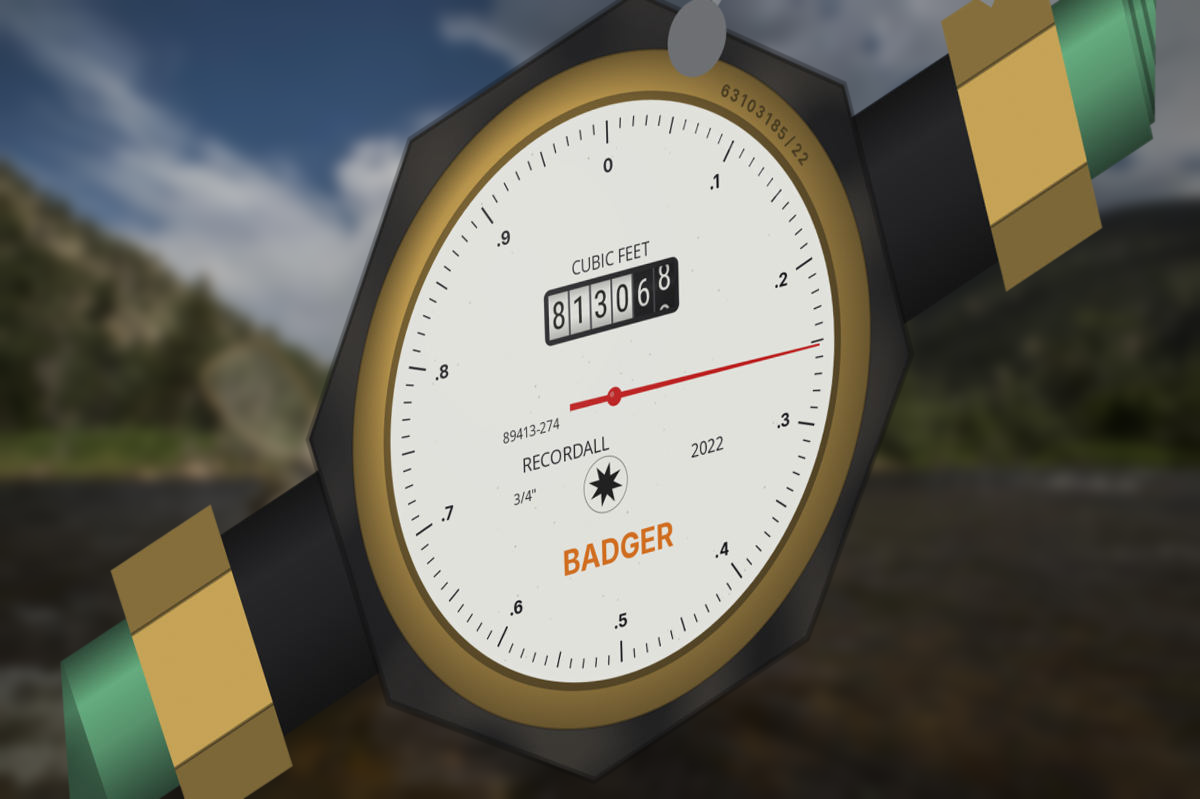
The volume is value=813068.25 unit=ft³
